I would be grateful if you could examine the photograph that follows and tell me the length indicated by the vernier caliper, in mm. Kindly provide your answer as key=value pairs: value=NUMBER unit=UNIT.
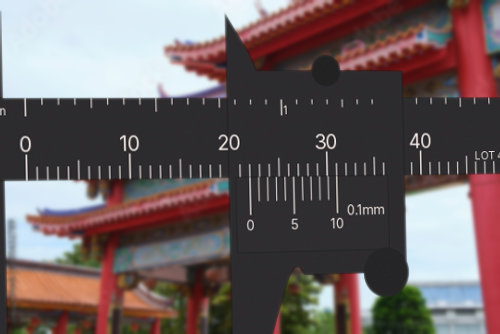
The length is value=22.0 unit=mm
